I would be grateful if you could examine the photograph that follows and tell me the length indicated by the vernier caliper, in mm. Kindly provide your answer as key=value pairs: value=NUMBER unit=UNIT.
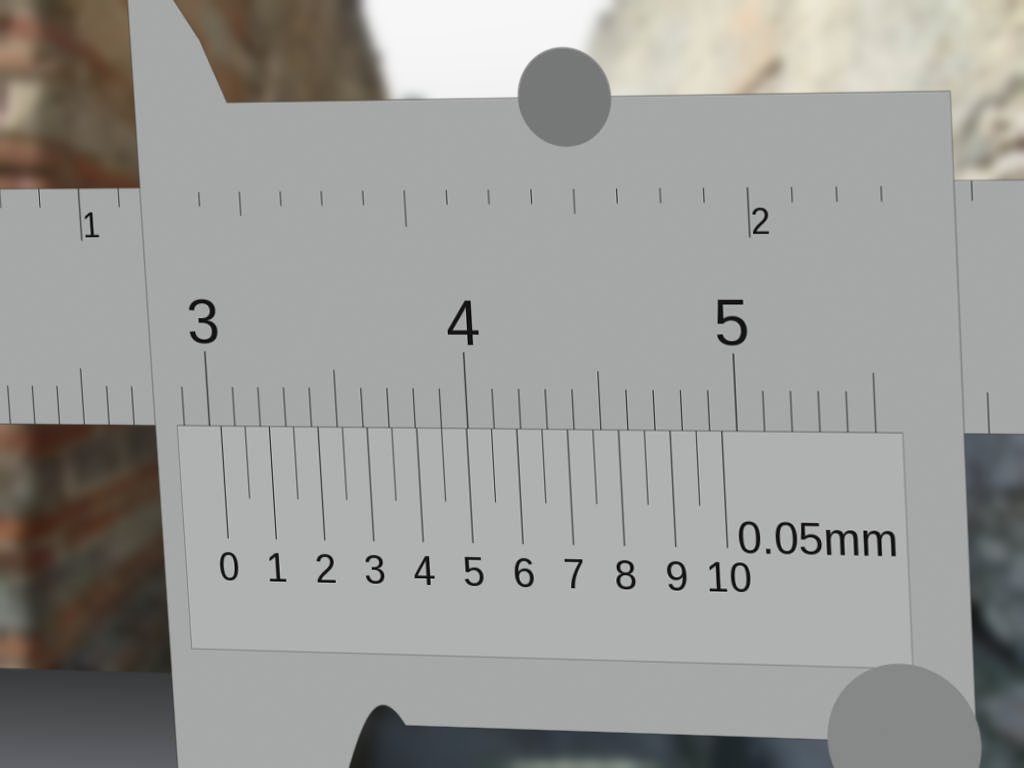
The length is value=30.45 unit=mm
